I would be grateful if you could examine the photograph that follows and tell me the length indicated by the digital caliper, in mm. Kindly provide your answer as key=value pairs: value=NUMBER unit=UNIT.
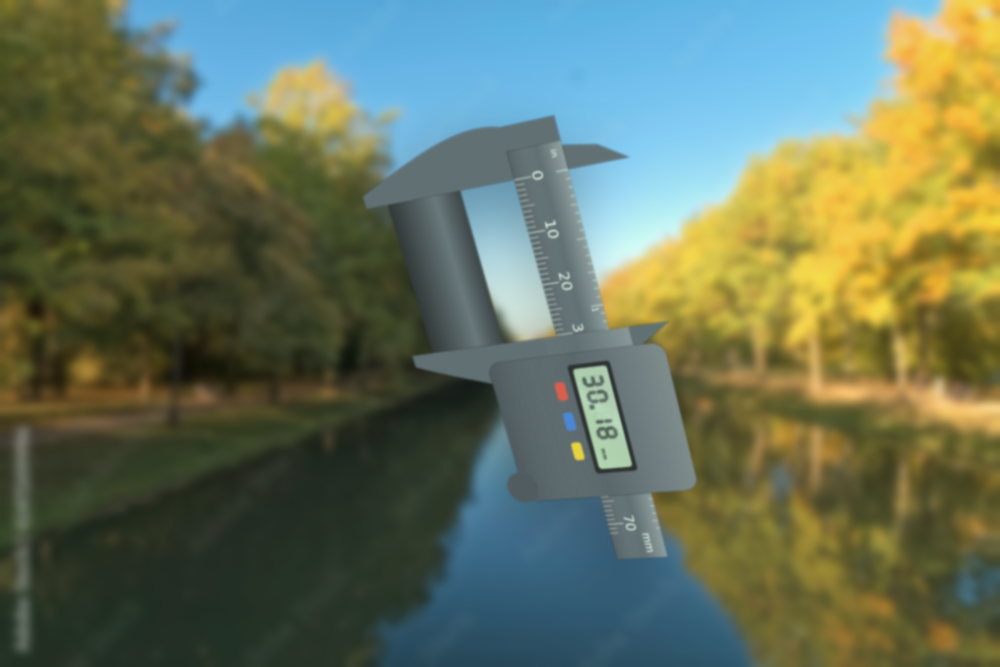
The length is value=30.18 unit=mm
